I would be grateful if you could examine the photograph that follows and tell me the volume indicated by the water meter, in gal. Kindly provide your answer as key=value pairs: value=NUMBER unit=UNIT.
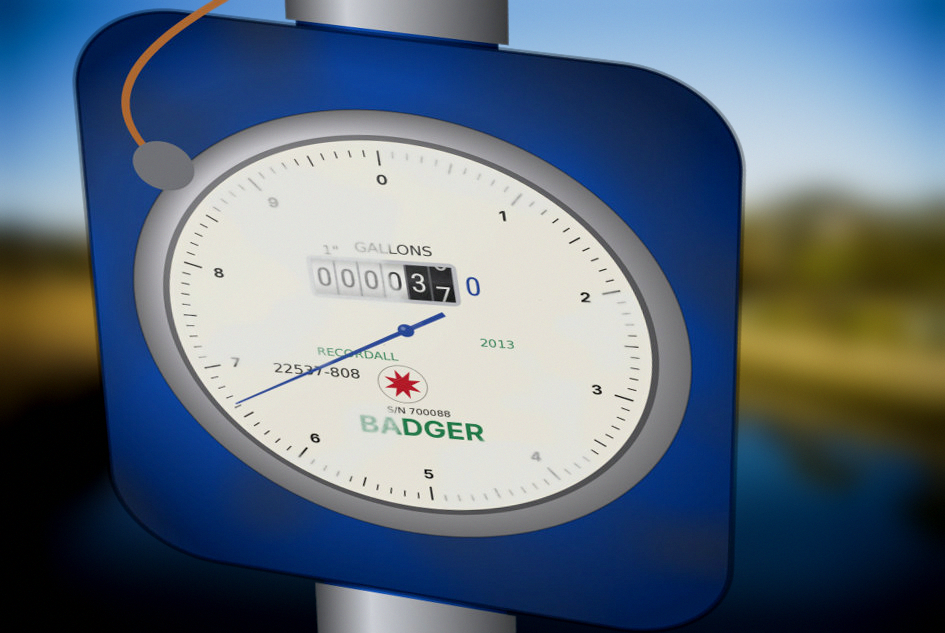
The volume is value=366.6 unit=gal
